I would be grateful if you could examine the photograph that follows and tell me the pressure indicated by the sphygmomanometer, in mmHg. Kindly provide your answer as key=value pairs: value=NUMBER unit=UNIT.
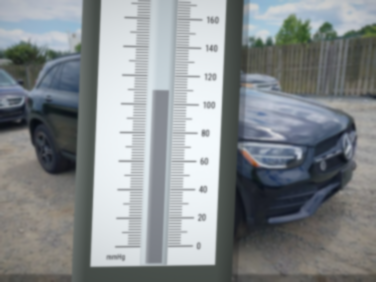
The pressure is value=110 unit=mmHg
